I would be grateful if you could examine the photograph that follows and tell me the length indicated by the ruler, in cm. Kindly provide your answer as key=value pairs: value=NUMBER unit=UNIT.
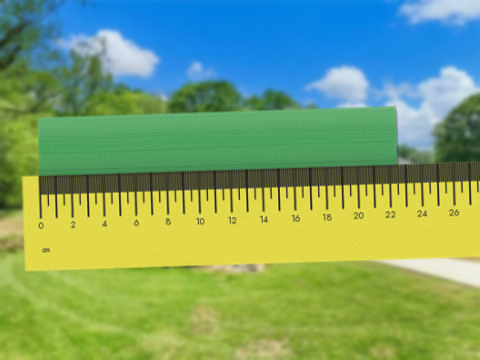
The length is value=22.5 unit=cm
